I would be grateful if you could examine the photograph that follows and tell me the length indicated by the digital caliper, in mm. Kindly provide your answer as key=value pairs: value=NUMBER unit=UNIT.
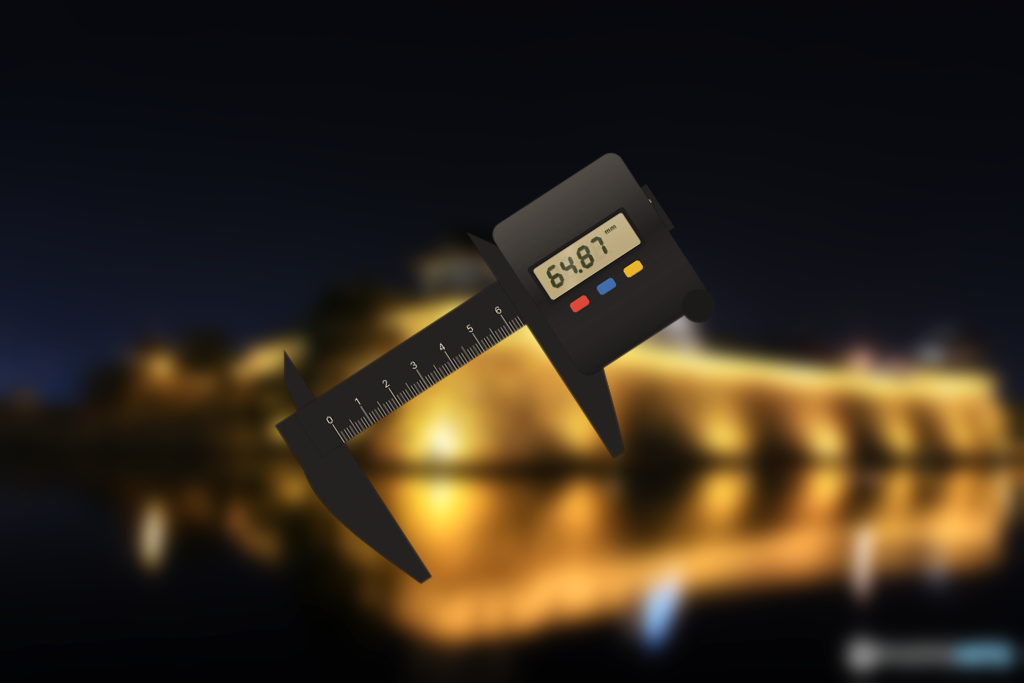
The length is value=64.87 unit=mm
